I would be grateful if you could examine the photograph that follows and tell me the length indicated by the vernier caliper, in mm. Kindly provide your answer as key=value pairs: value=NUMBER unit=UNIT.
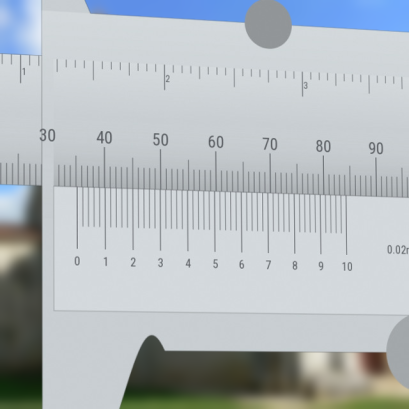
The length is value=35.2 unit=mm
